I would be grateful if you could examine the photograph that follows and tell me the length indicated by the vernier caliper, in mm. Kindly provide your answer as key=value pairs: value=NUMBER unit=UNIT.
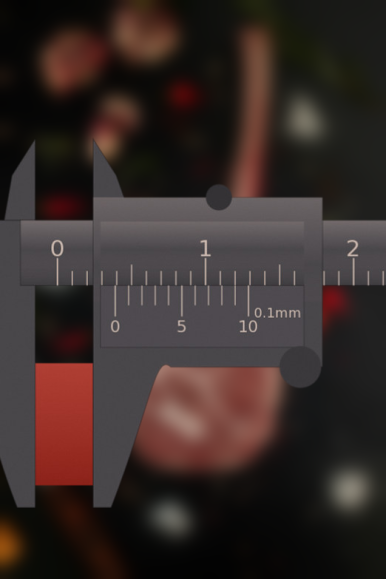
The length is value=3.9 unit=mm
